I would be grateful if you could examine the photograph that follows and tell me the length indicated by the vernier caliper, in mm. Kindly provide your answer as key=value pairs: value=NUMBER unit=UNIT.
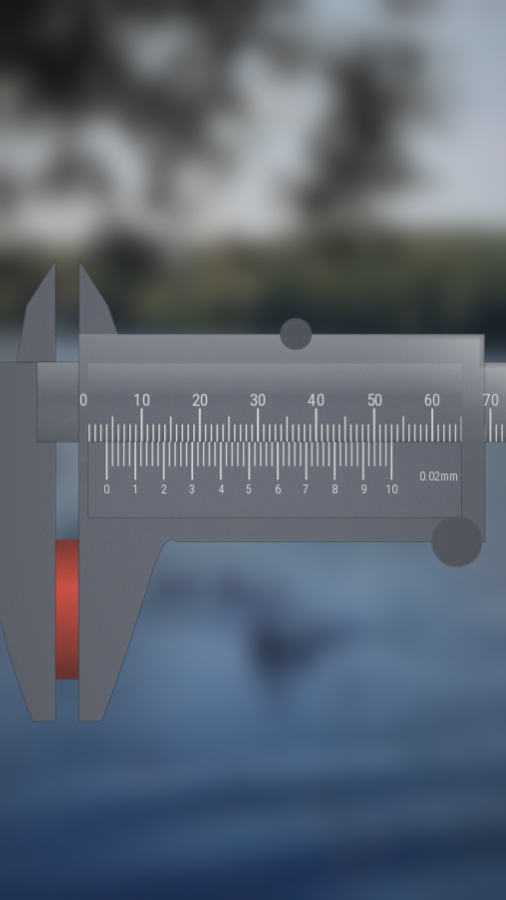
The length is value=4.0 unit=mm
